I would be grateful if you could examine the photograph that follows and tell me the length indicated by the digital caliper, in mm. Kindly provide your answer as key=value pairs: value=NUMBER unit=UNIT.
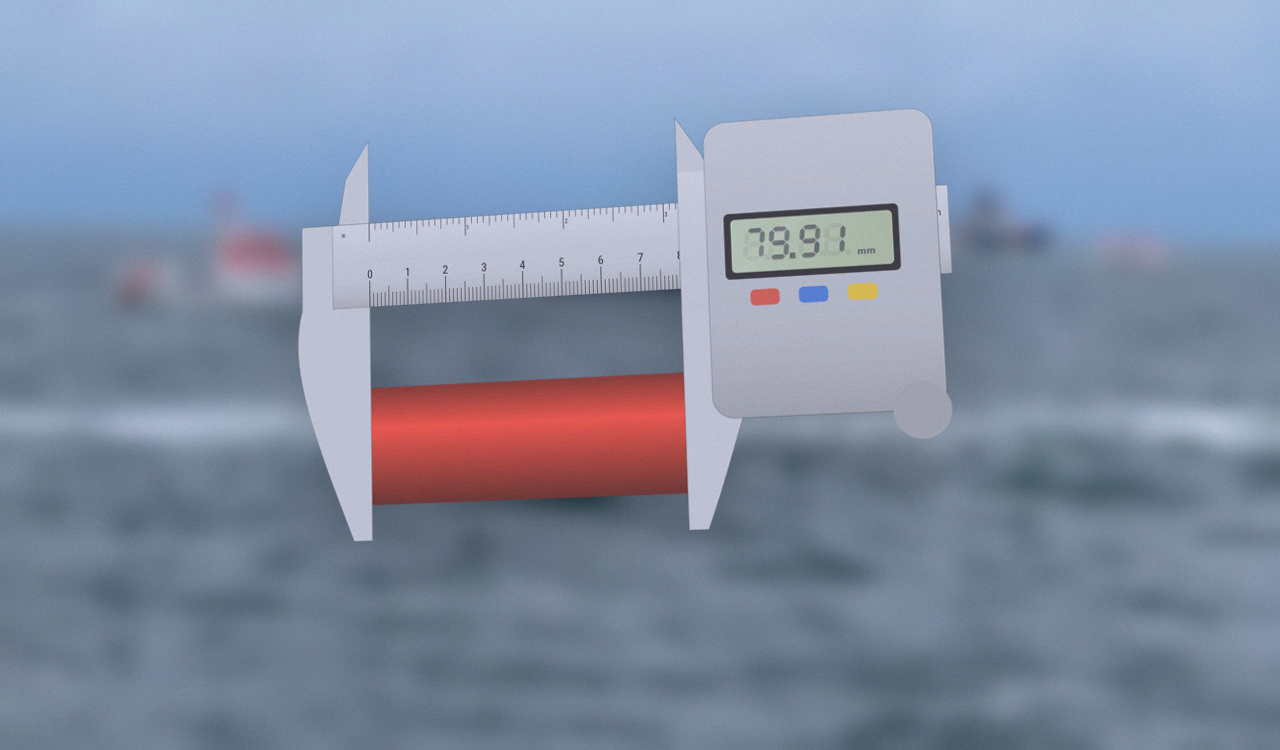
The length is value=79.91 unit=mm
